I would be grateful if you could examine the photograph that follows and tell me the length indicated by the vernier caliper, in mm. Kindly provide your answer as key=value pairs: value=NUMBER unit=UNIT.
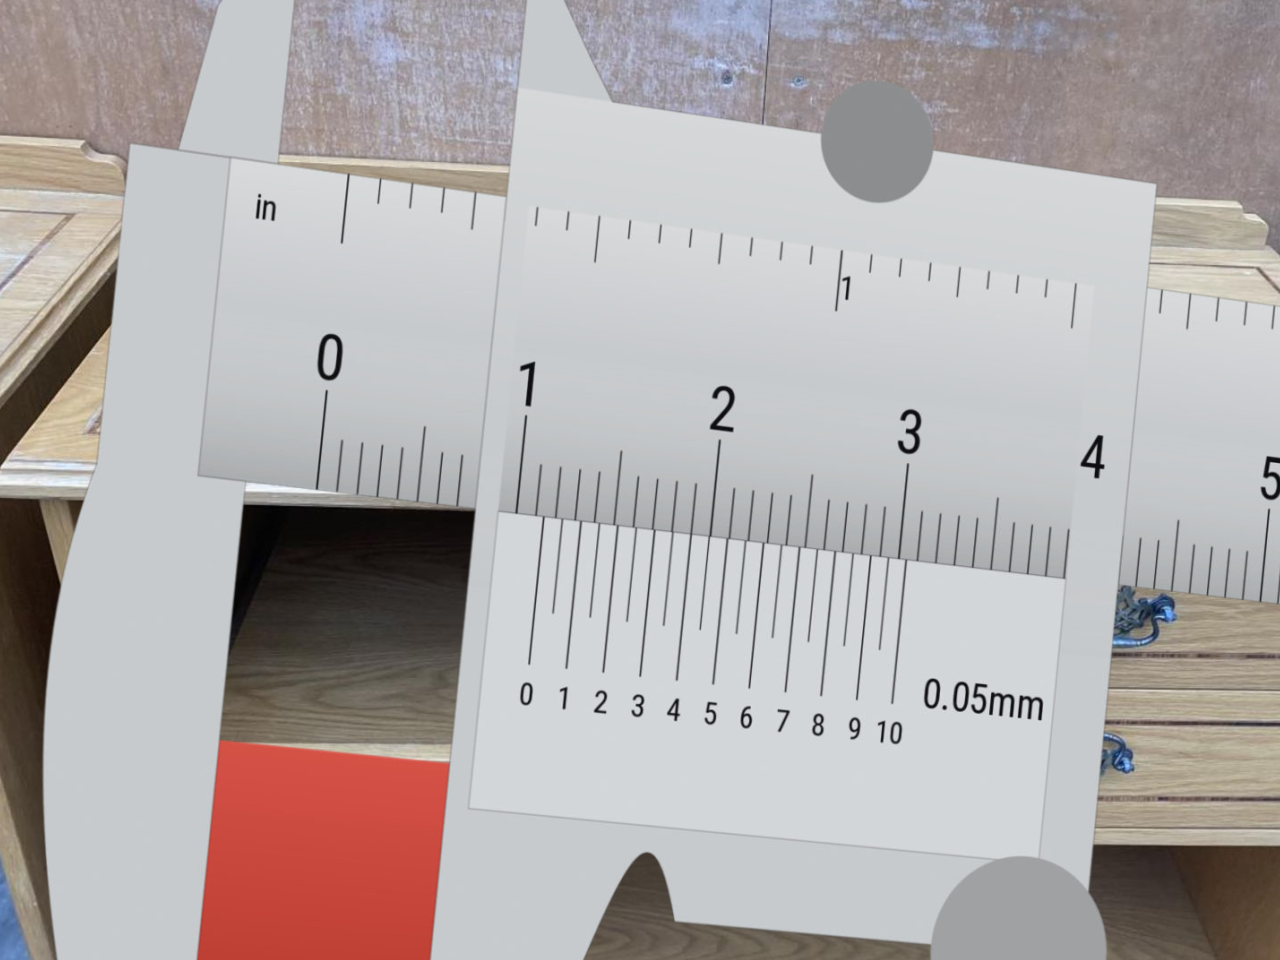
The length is value=11.4 unit=mm
